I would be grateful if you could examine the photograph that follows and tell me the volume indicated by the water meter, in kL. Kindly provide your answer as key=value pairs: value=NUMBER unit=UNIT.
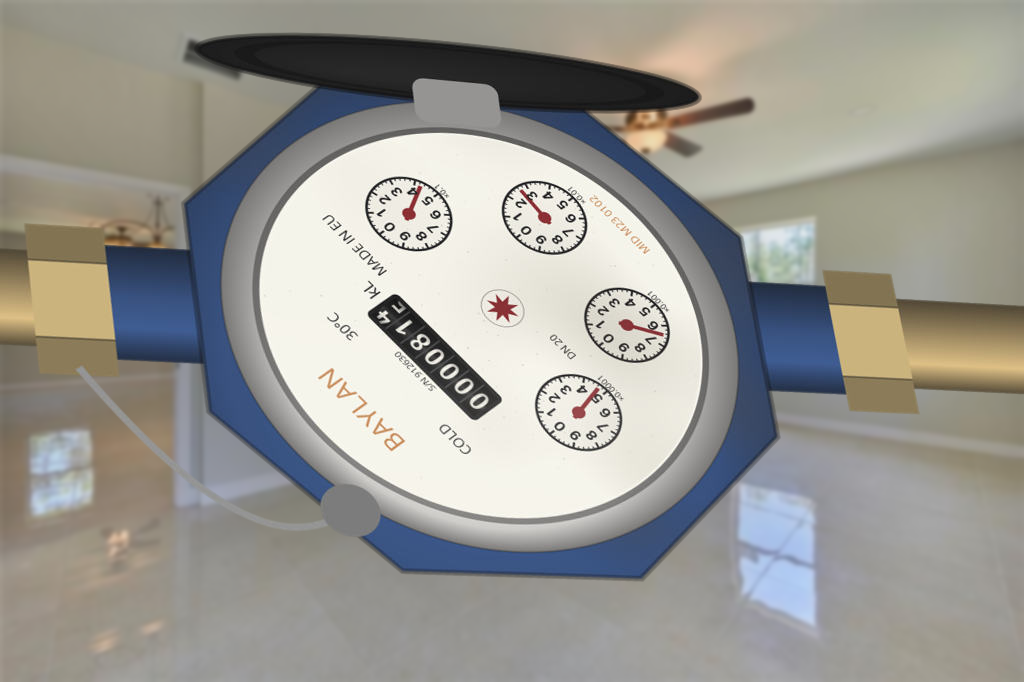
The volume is value=814.4264 unit=kL
